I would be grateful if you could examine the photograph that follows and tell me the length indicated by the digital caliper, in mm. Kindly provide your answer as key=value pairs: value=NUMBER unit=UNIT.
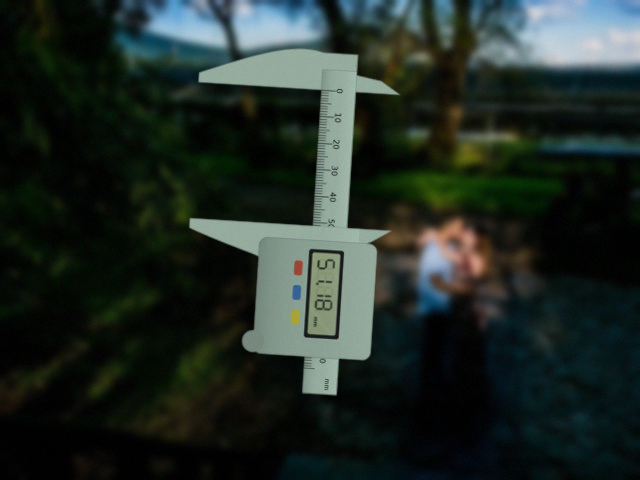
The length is value=51.18 unit=mm
